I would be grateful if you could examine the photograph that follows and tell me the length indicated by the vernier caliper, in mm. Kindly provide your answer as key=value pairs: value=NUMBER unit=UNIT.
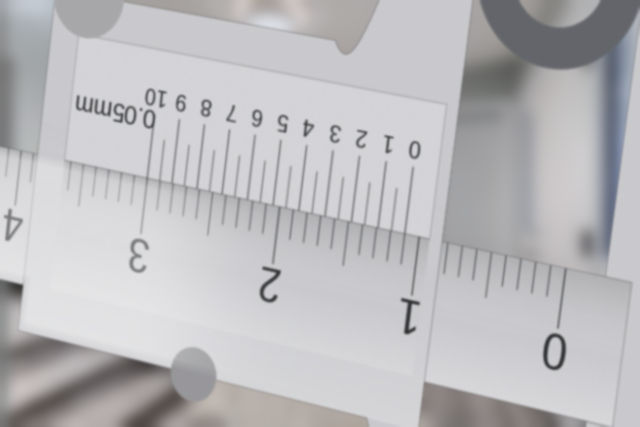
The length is value=11.0 unit=mm
